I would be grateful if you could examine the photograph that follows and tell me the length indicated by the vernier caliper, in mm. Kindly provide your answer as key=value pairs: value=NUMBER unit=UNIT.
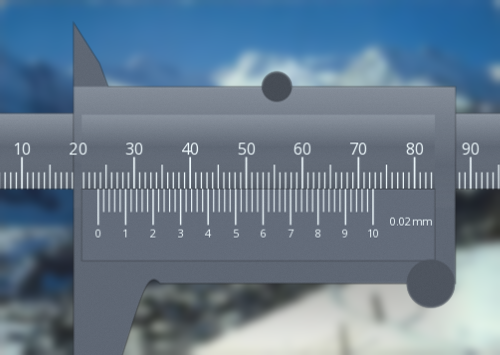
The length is value=23.6 unit=mm
